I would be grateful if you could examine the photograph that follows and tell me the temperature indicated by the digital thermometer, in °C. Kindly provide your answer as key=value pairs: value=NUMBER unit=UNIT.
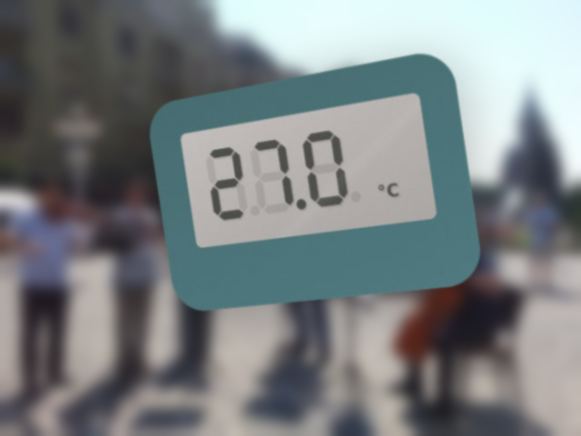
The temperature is value=27.0 unit=°C
